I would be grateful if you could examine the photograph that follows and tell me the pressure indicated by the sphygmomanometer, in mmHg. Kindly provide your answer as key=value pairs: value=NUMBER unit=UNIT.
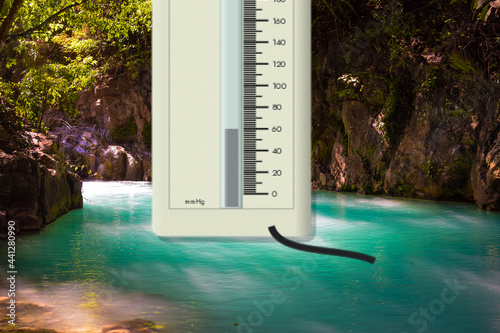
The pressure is value=60 unit=mmHg
